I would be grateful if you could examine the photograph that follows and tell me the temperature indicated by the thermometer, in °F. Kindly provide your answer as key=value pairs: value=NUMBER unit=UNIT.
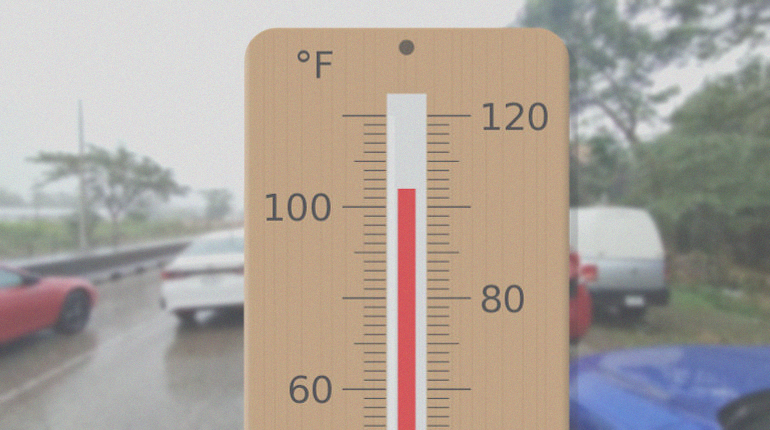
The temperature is value=104 unit=°F
